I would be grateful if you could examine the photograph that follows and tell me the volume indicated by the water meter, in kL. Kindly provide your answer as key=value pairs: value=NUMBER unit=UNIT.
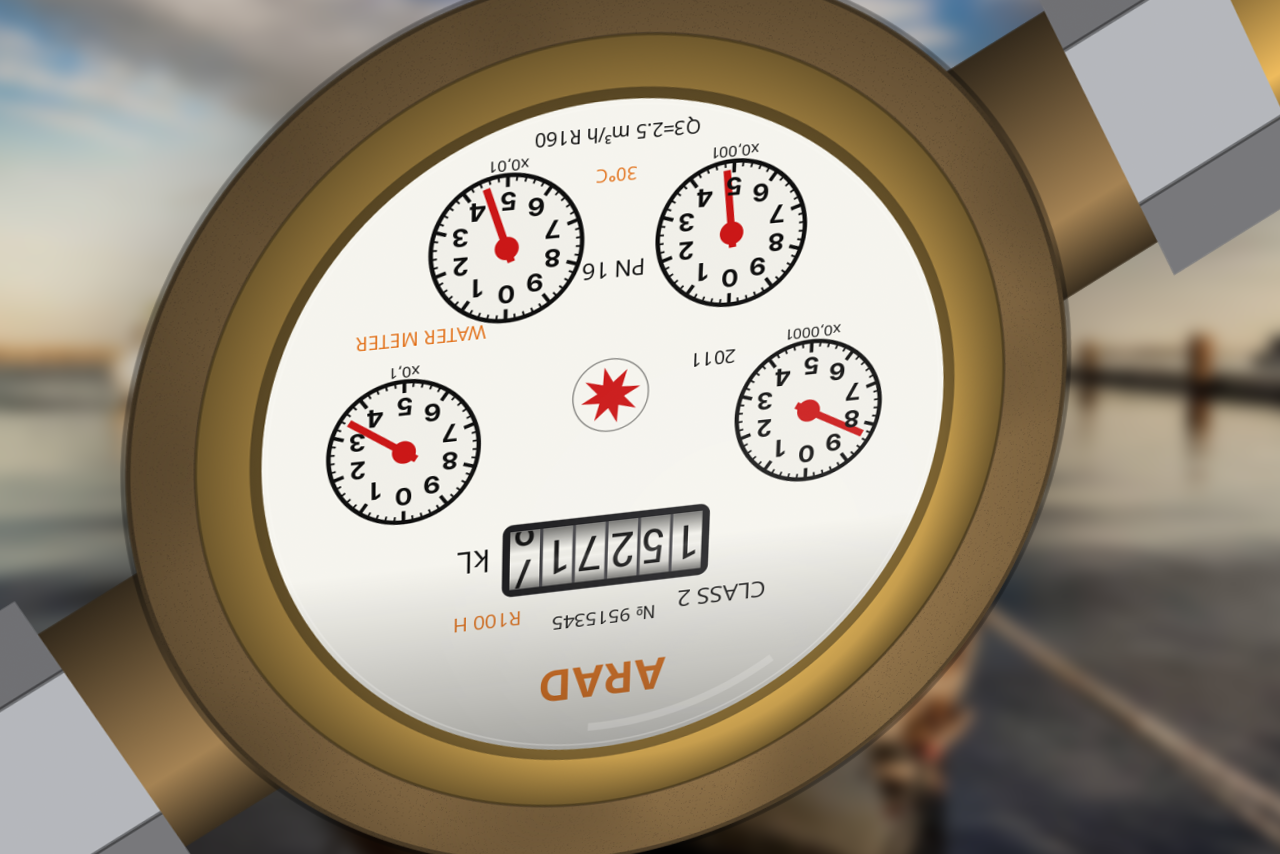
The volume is value=152717.3448 unit=kL
